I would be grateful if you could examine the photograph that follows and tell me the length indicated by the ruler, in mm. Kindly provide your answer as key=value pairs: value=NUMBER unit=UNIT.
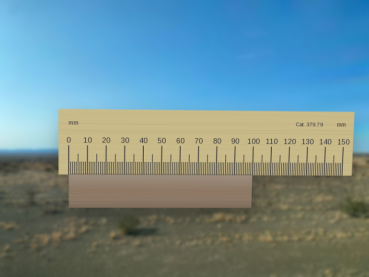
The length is value=100 unit=mm
